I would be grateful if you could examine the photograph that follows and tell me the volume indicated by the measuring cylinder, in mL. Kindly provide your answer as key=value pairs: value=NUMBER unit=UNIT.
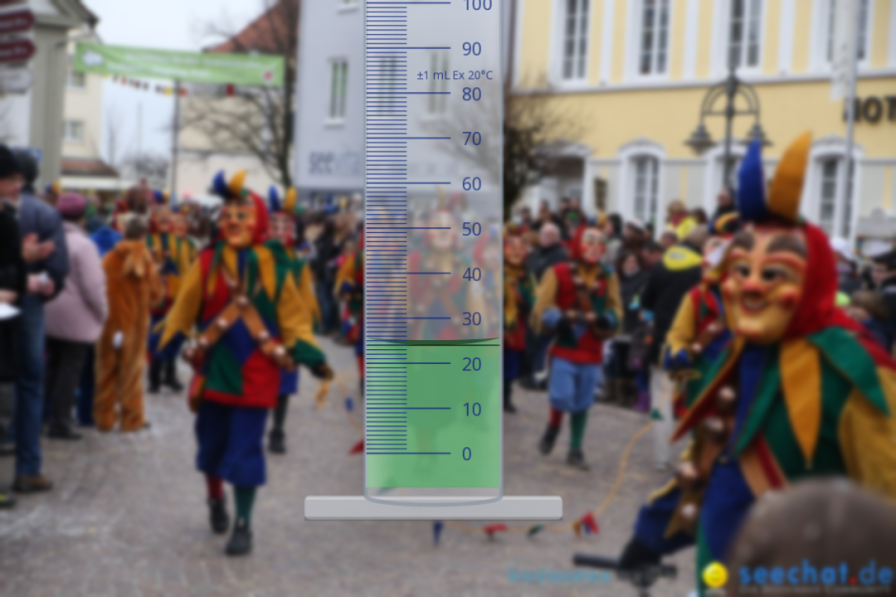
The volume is value=24 unit=mL
